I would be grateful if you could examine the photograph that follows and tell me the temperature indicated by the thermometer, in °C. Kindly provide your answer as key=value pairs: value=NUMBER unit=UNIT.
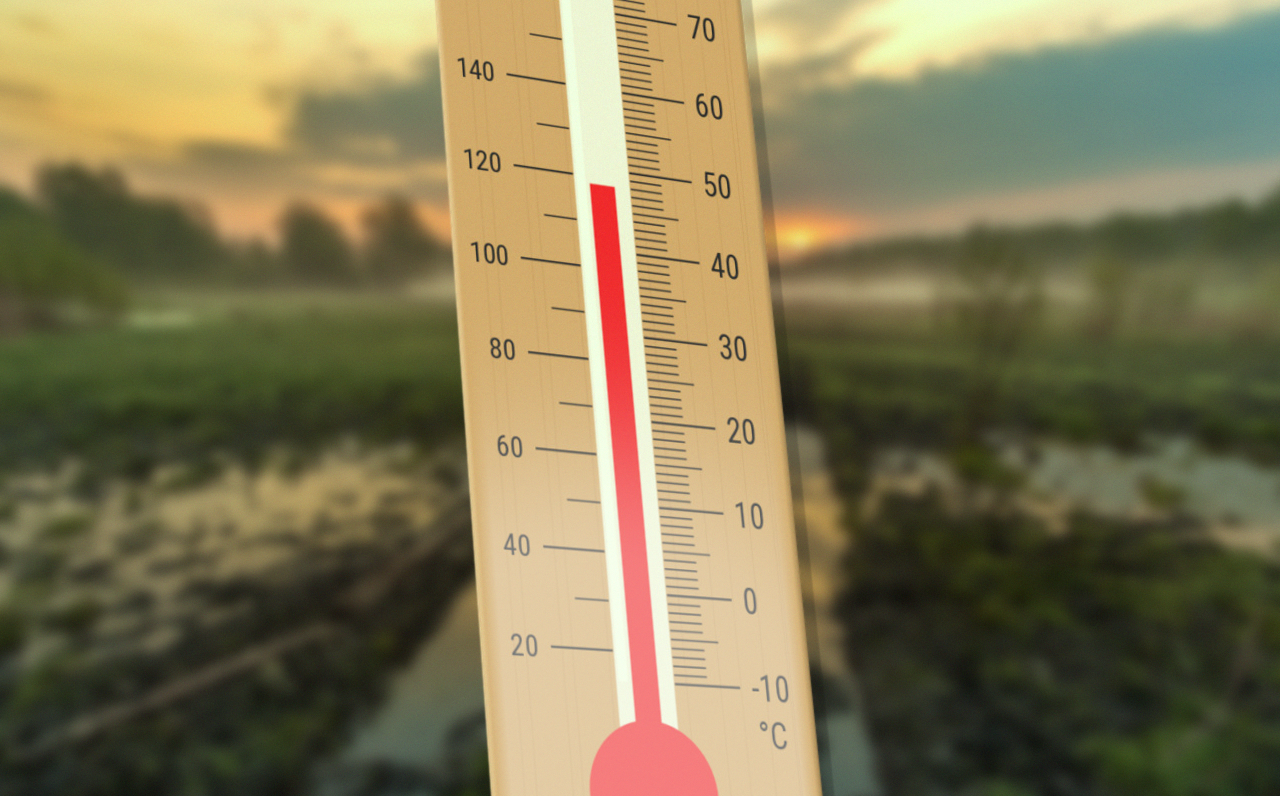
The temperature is value=48 unit=°C
